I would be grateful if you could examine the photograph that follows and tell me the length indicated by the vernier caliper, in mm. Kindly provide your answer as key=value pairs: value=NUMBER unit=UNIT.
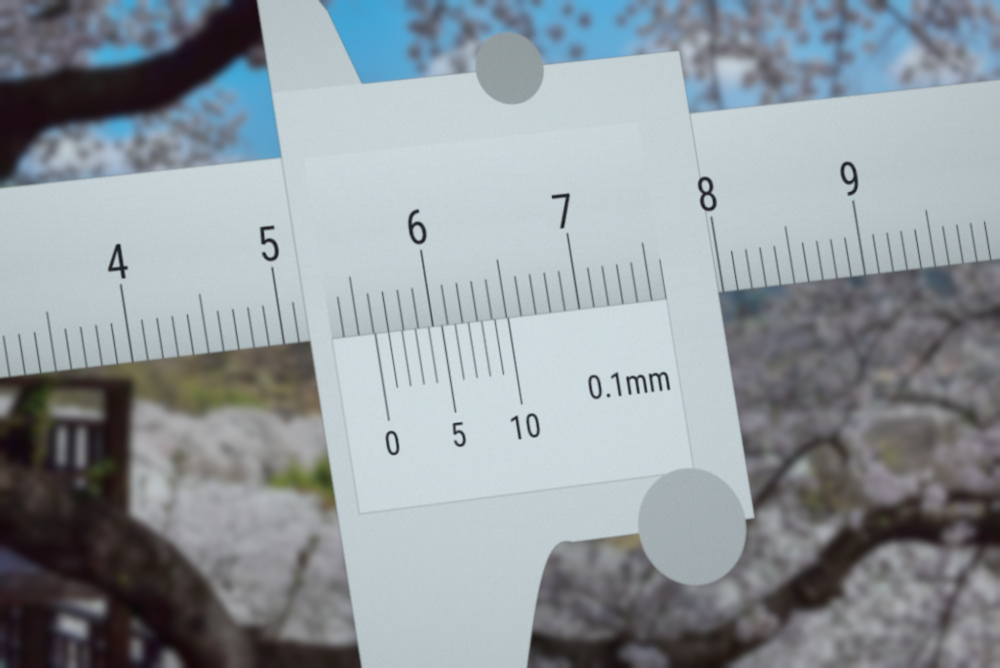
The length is value=56.1 unit=mm
